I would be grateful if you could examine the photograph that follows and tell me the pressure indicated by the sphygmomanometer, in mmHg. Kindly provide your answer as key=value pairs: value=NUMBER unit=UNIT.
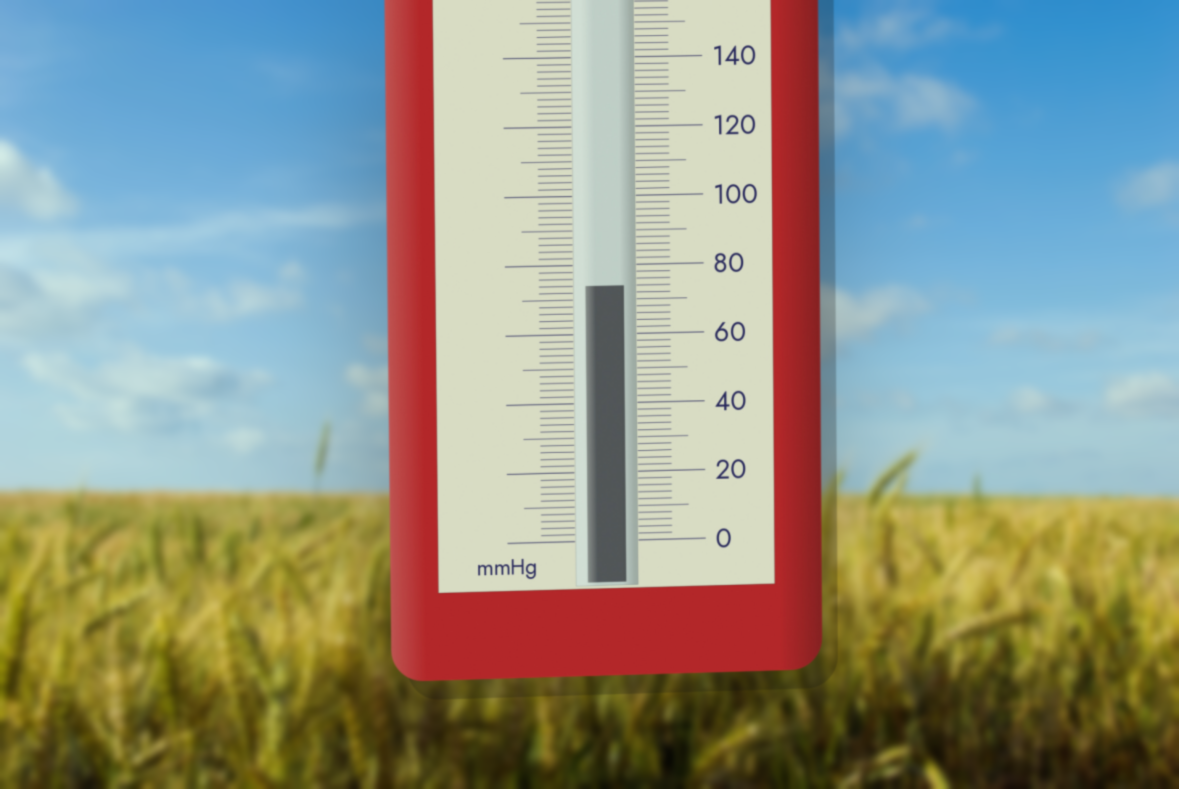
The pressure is value=74 unit=mmHg
